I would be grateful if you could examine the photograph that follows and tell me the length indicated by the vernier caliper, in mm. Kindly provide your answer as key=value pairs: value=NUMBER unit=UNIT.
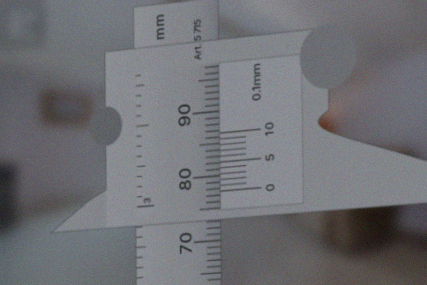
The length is value=77.6 unit=mm
